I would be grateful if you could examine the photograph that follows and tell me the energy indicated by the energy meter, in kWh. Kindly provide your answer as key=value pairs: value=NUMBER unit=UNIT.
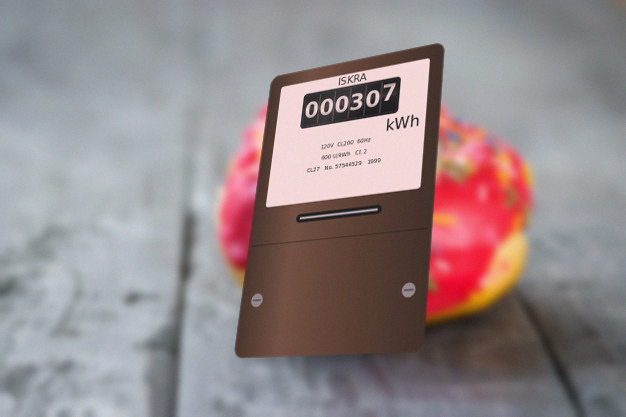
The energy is value=307 unit=kWh
